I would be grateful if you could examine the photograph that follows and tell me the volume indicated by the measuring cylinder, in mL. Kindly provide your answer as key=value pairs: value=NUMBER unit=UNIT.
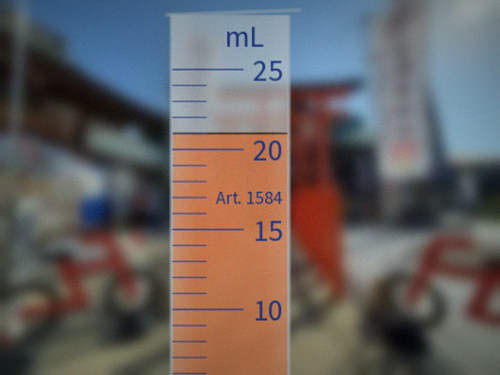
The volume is value=21 unit=mL
